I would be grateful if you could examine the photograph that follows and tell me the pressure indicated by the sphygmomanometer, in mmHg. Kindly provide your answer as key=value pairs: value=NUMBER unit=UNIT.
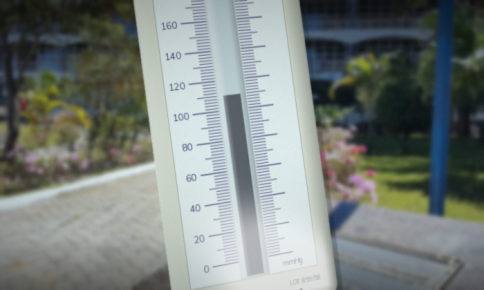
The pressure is value=110 unit=mmHg
